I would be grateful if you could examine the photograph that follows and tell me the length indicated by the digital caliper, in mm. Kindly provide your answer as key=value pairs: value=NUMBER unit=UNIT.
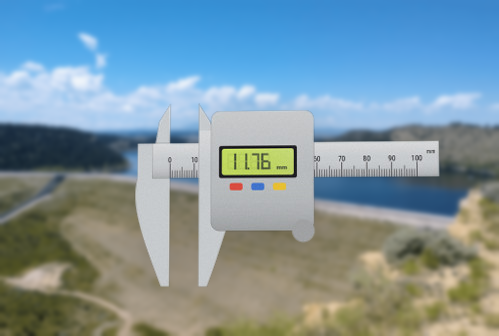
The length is value=11.76 unit=mm
